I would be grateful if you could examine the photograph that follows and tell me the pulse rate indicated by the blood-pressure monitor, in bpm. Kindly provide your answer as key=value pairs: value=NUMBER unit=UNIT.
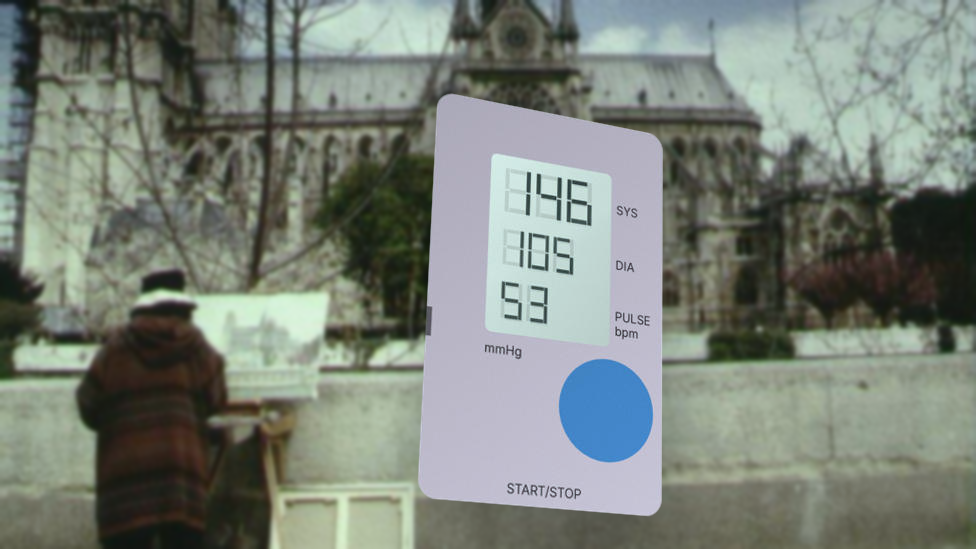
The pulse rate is value=53 unit=bpm
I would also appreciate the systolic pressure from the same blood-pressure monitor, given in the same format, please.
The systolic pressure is value=146 unit=mmHg
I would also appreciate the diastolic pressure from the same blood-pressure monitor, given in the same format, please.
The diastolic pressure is value=105 unit=mmHg
